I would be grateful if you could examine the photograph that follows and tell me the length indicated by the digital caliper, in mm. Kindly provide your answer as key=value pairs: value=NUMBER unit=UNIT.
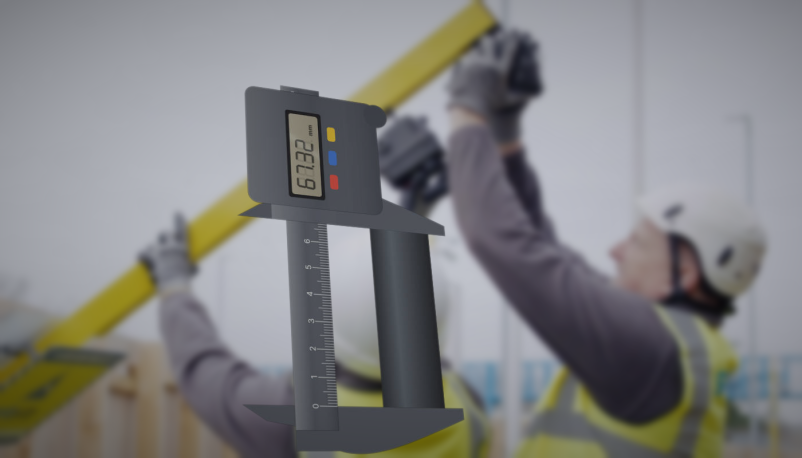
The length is value=67.32 unit=mm
